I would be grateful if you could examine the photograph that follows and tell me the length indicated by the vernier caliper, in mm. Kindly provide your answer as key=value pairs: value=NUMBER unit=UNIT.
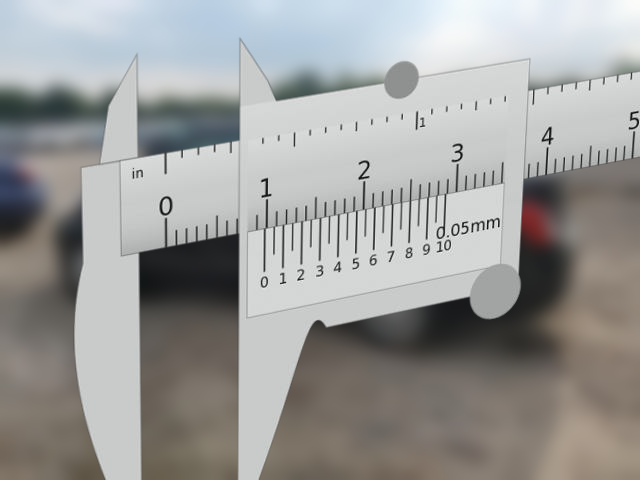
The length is value=9.8 unit=mm
